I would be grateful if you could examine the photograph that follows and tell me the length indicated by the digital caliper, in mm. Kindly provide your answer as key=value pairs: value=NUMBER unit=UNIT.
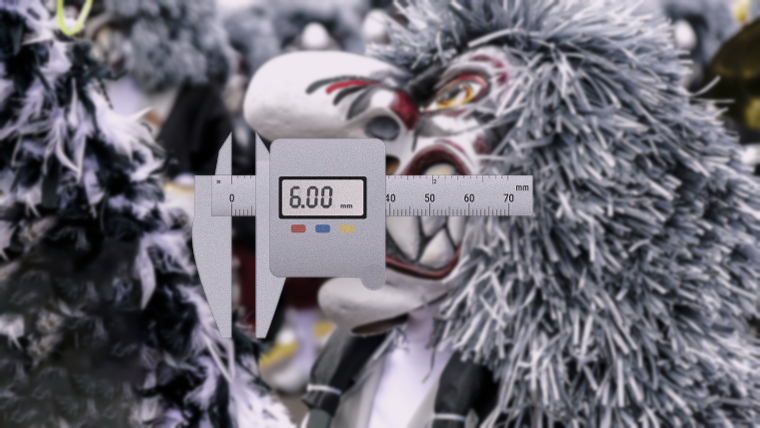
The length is value=6.00 unit=mm
